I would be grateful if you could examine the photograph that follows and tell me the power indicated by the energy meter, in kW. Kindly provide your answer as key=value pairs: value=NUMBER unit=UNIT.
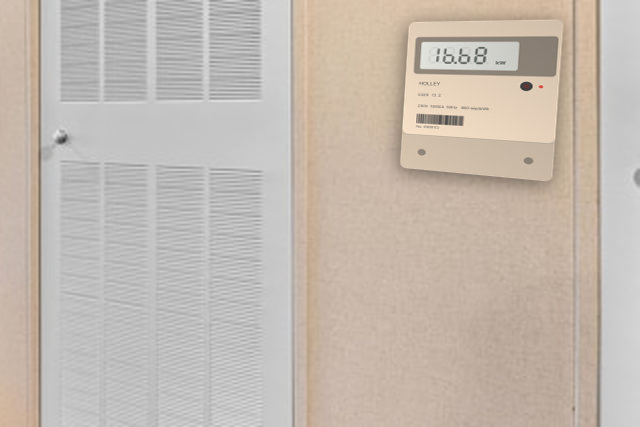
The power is value=16.68 unit=kW
